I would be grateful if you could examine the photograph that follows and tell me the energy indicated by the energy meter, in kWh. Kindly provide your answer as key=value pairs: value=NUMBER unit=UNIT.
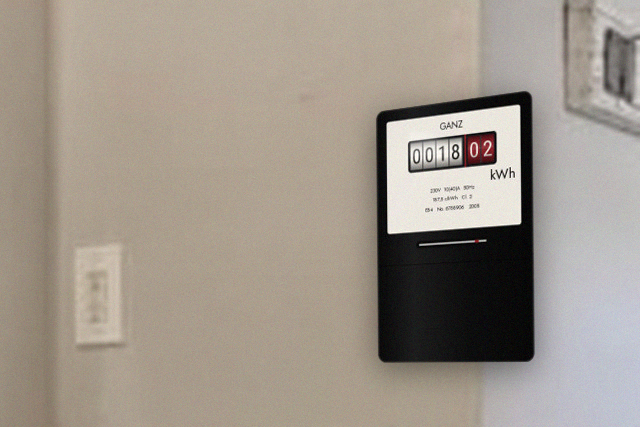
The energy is value=18.02 unit=kWh
